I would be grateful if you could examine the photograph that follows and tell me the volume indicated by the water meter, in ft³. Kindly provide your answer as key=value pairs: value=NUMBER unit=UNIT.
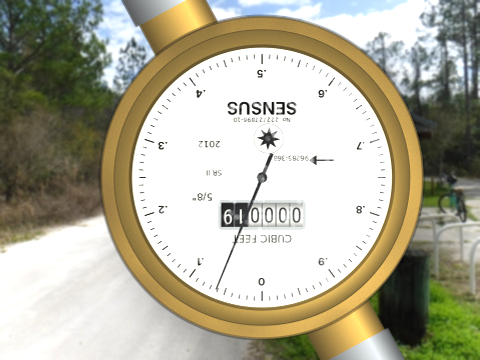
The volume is value=19.06 unit=ft³
